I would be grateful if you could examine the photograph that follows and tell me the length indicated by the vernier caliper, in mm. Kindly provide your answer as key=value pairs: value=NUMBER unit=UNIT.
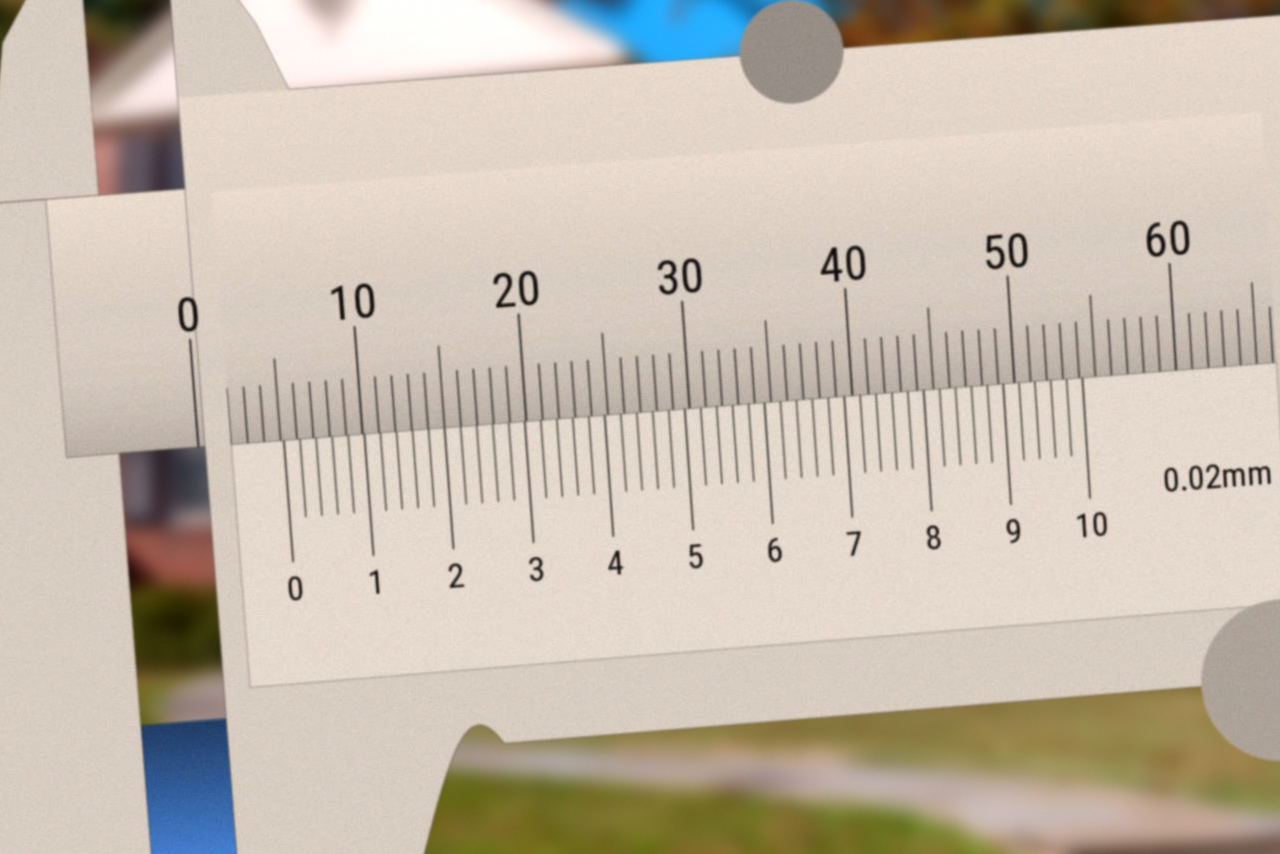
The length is value=5.2 unit=mm
